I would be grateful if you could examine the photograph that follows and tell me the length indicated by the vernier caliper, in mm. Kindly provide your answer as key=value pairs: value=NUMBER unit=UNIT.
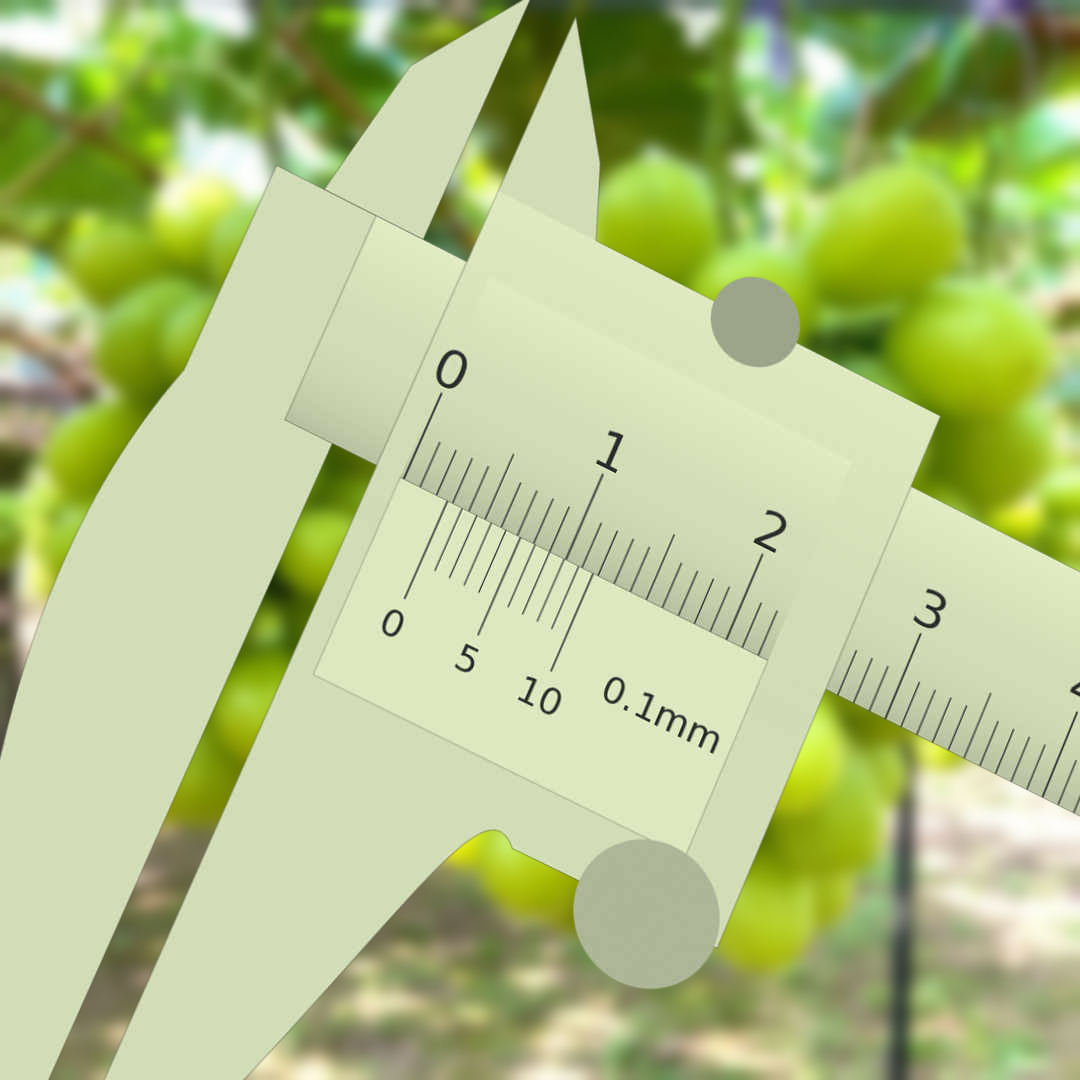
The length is value=2.7 unit=mm
